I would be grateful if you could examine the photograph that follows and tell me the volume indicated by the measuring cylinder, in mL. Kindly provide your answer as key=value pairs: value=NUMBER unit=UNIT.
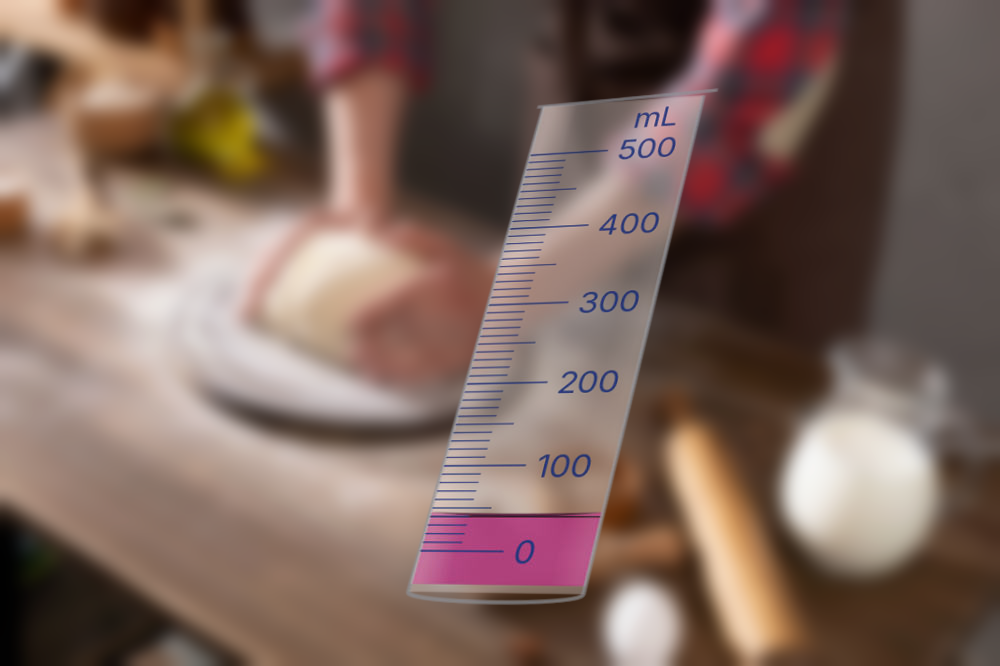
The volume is value=40 unit=mL
